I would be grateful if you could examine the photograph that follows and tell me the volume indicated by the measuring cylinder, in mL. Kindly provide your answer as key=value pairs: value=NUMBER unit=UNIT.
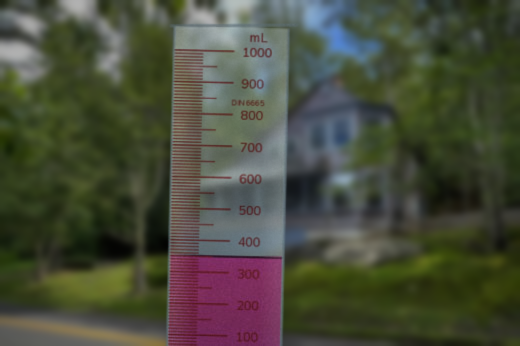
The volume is value=350 unit=mL
